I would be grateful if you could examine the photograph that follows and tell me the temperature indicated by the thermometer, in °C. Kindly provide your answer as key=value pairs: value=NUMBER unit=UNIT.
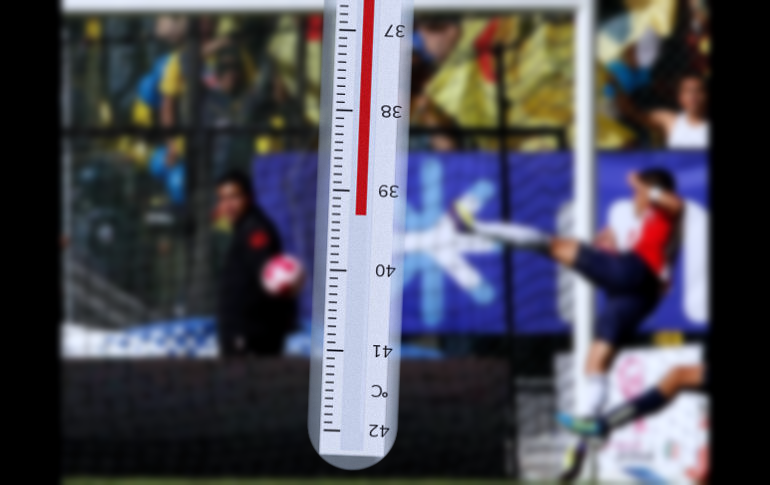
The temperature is value=39.3 unit=°C
